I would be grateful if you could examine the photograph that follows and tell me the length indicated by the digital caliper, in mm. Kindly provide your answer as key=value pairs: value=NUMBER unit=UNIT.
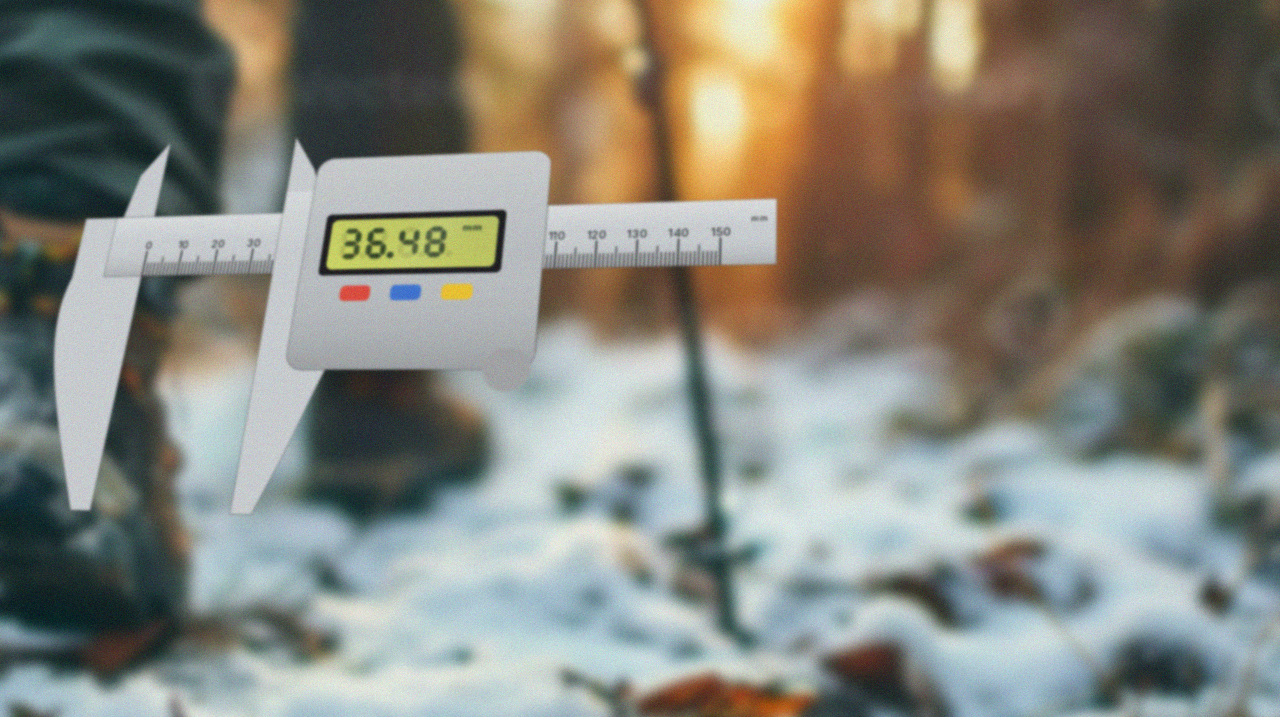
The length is value=36.48 unit=mm
